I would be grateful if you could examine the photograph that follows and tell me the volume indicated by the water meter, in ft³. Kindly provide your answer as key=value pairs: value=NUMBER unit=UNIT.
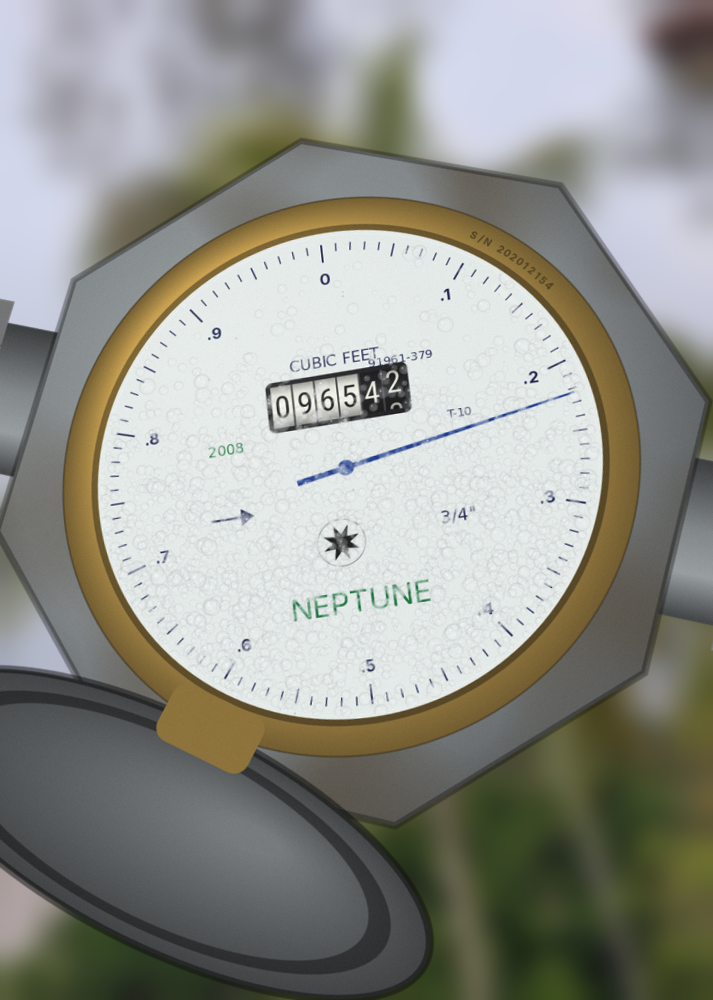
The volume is value=96542.22 unit=ft³
